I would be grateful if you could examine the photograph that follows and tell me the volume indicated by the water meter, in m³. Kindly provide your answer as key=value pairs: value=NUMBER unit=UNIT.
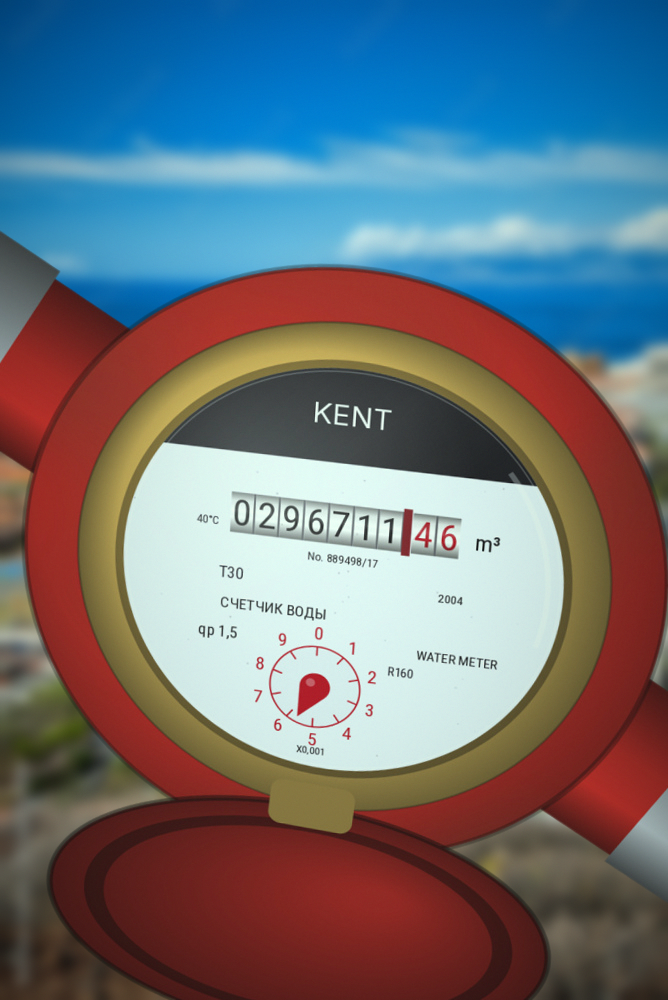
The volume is value=296711.465 unit=m³
